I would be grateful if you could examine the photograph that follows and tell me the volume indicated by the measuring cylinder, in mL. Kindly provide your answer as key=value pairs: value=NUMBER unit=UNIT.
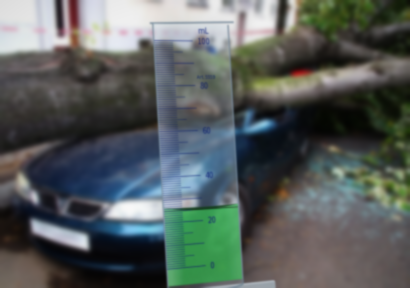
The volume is value=25 unit=mL
